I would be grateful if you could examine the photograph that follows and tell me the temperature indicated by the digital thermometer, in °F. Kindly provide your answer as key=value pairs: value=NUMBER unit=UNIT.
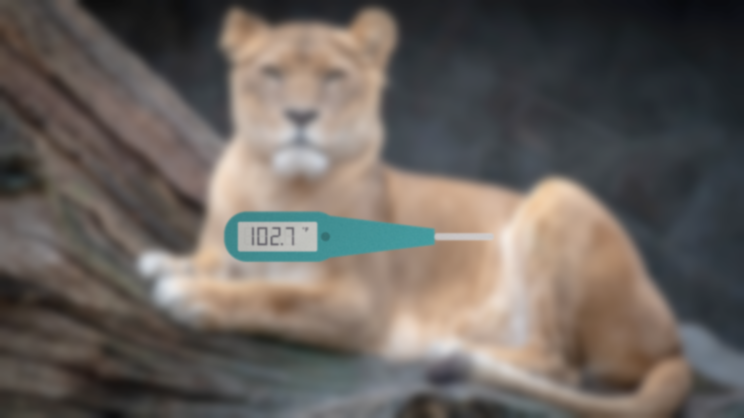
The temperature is value=102.7 unit=°F
